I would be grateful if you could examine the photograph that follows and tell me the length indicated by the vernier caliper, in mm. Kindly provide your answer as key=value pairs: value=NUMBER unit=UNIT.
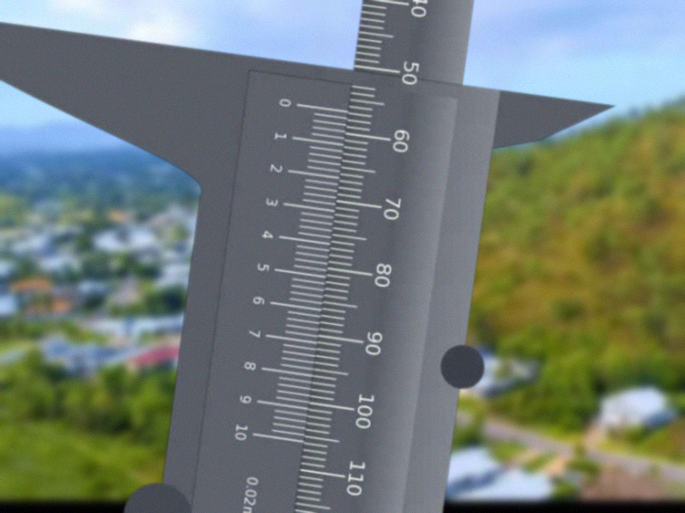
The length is value=56.8 unit=mm
